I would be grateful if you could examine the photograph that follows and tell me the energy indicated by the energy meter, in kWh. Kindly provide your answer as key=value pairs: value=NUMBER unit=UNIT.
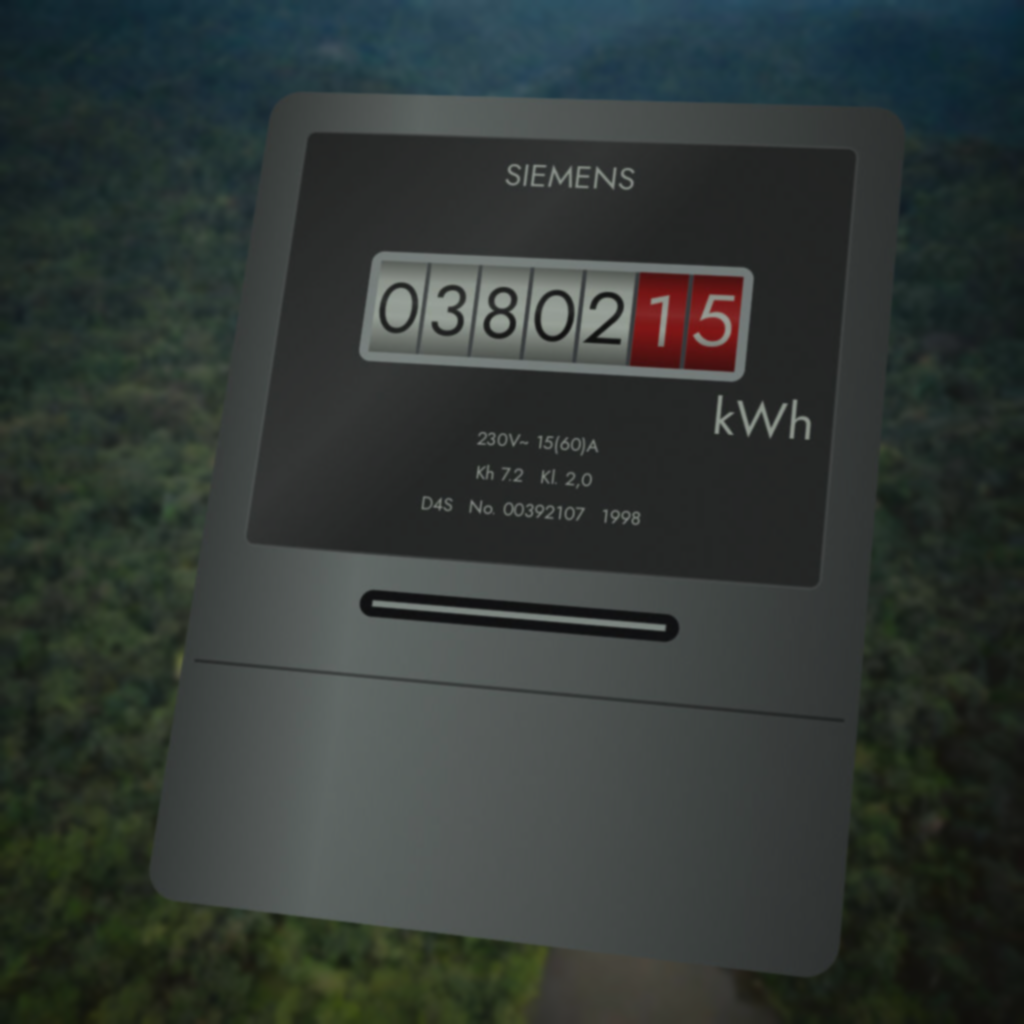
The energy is value=3802.15 unit=kWh
